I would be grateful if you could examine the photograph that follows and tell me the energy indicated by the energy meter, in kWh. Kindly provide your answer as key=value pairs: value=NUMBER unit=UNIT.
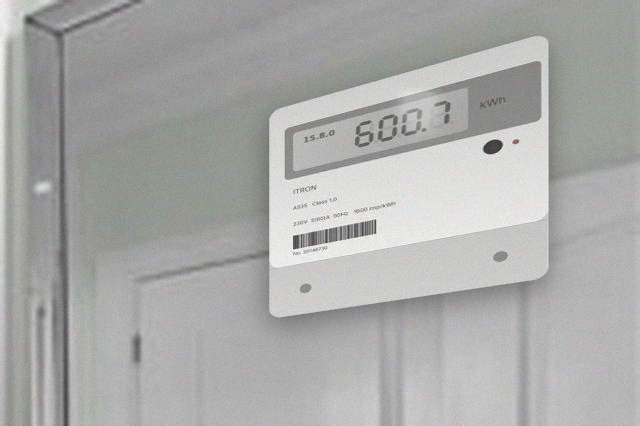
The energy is value=600.7 unit=kWh
